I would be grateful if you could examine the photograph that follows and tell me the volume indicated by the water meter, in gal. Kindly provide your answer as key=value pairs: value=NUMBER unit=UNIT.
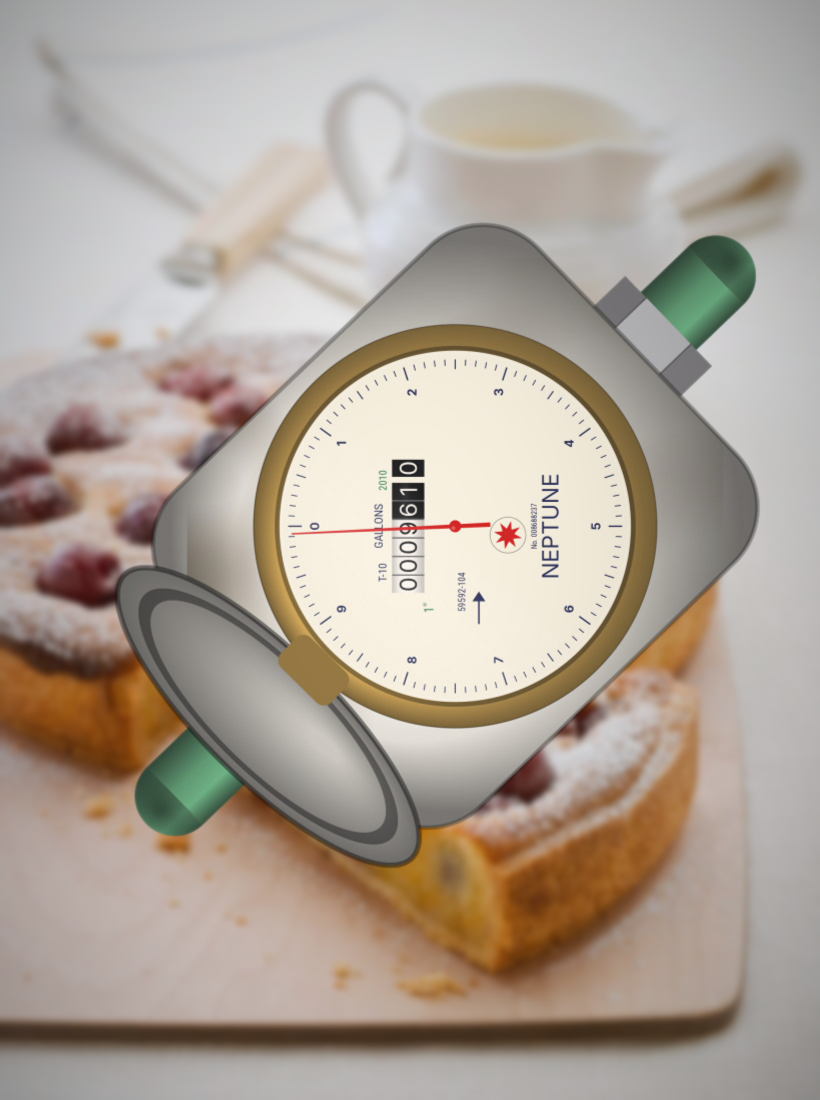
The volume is value=9609.9 unit=gal
